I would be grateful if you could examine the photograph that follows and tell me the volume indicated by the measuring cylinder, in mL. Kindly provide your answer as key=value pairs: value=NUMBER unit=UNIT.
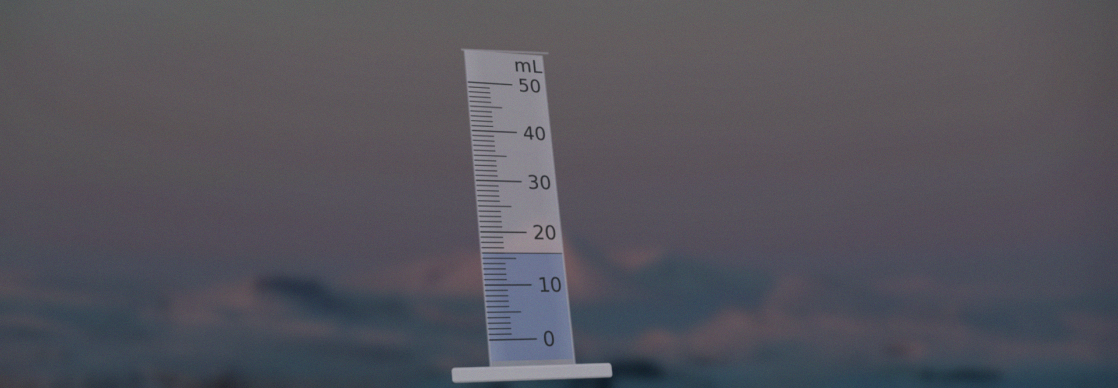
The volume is value=16 unit=mL
